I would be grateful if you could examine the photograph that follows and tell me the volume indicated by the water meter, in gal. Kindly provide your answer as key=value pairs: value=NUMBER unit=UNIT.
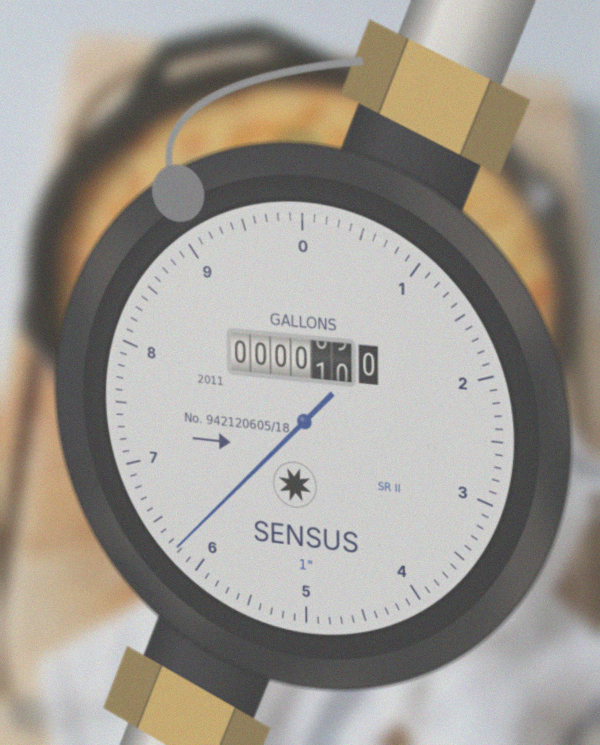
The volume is value=96.2 unit=gal
